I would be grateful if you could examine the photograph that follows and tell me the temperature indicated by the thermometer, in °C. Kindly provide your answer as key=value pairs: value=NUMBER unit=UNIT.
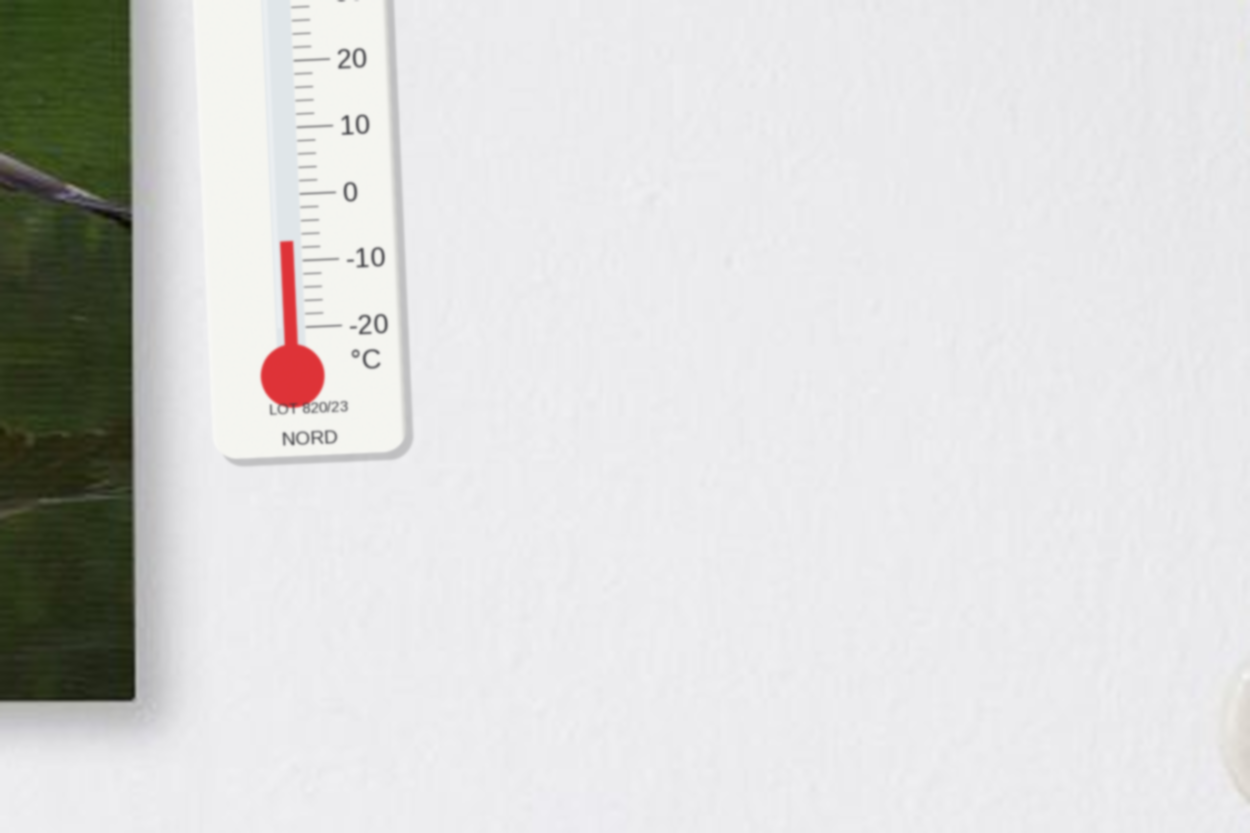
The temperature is value=-7 unit=°C
